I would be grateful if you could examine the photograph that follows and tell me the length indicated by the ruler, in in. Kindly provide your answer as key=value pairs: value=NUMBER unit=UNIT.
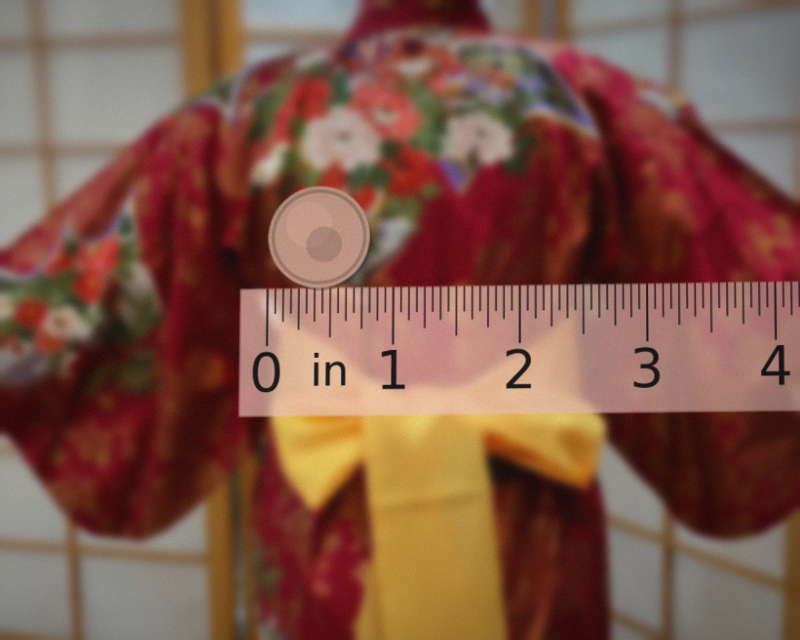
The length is value=0.8125 unit=in
